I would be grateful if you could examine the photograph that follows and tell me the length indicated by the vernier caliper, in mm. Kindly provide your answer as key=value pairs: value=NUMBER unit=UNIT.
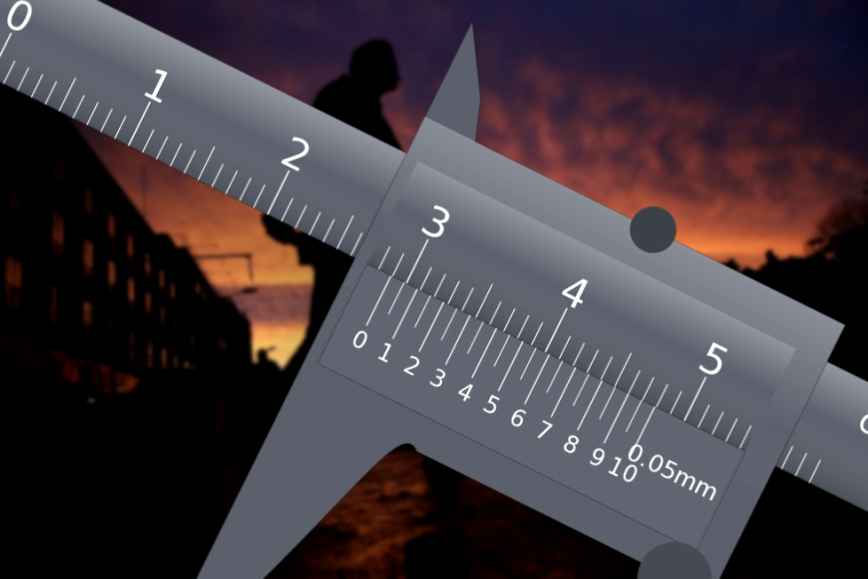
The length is value=28.9 unit=mm
